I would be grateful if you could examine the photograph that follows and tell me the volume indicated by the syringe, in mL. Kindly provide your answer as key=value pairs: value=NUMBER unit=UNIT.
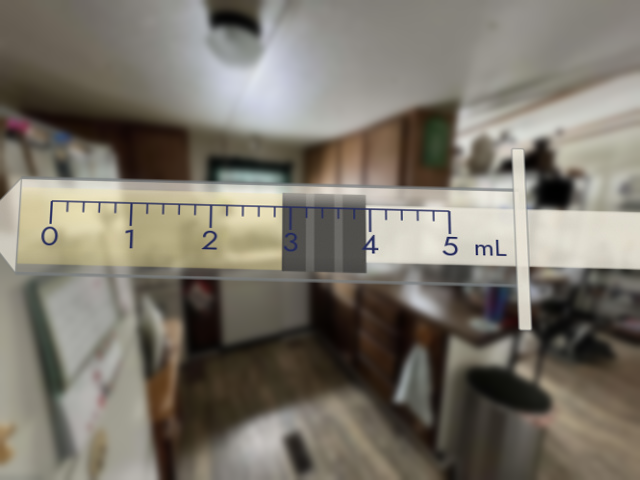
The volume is value=2.9 unit=mL
